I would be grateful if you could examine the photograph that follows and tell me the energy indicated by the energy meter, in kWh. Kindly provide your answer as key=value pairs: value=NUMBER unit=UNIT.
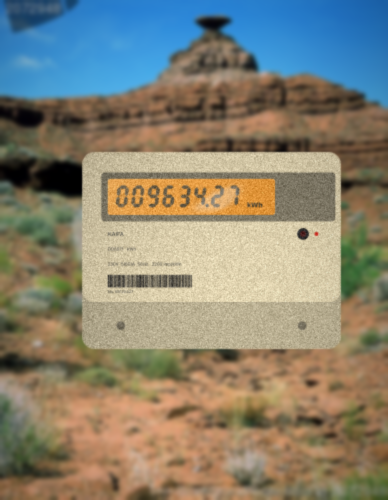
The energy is value=9634.27 unit=kWh
